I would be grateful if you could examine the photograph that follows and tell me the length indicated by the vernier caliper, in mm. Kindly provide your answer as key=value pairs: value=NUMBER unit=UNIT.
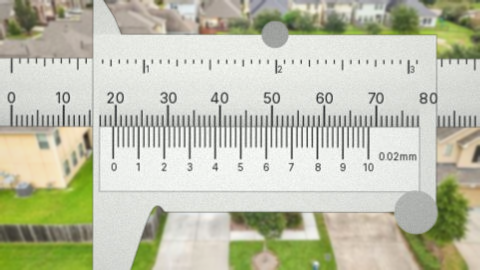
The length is value=19.5 unit=mm
